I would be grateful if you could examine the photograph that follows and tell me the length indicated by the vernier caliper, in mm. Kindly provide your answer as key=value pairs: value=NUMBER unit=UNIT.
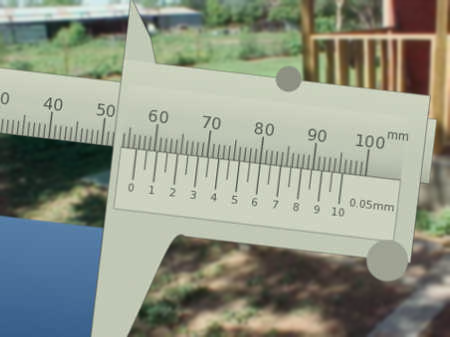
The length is value=56.6 unit=mm
